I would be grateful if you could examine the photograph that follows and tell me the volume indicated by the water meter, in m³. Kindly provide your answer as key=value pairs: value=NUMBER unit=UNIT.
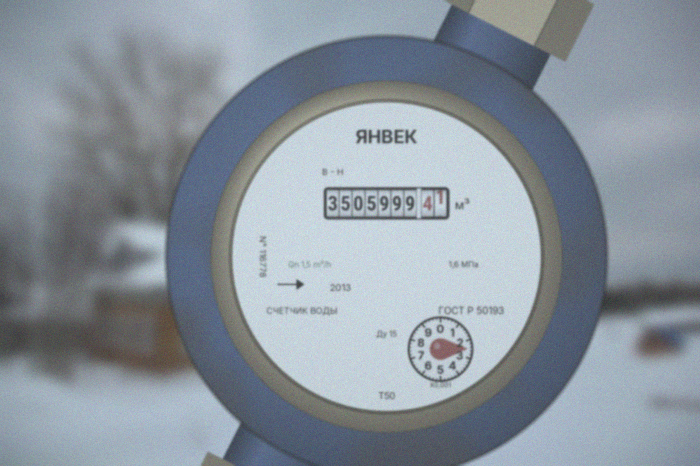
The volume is value=3505999.412 unit=m³
